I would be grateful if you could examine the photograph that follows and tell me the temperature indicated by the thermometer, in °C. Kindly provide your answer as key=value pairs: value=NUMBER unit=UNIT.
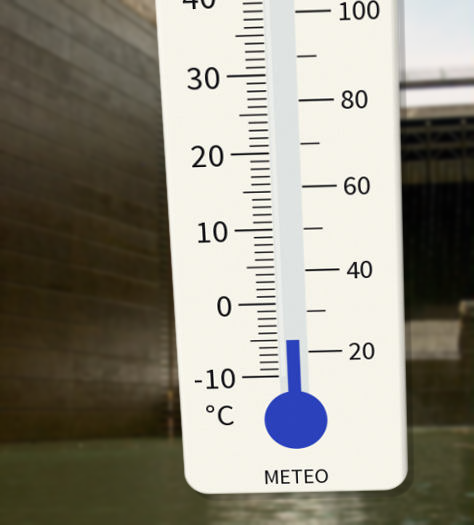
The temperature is value=-5 unit=°C
